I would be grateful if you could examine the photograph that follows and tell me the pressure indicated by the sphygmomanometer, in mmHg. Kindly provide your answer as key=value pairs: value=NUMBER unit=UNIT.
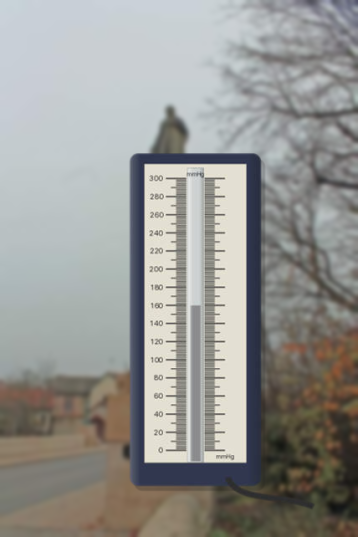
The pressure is value=160 unit=mmHg
